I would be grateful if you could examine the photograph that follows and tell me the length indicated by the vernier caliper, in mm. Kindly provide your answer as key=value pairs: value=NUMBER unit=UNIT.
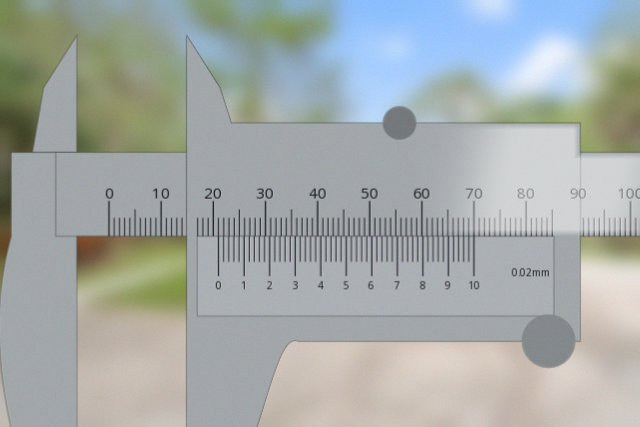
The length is value=21.0 unit=mm
